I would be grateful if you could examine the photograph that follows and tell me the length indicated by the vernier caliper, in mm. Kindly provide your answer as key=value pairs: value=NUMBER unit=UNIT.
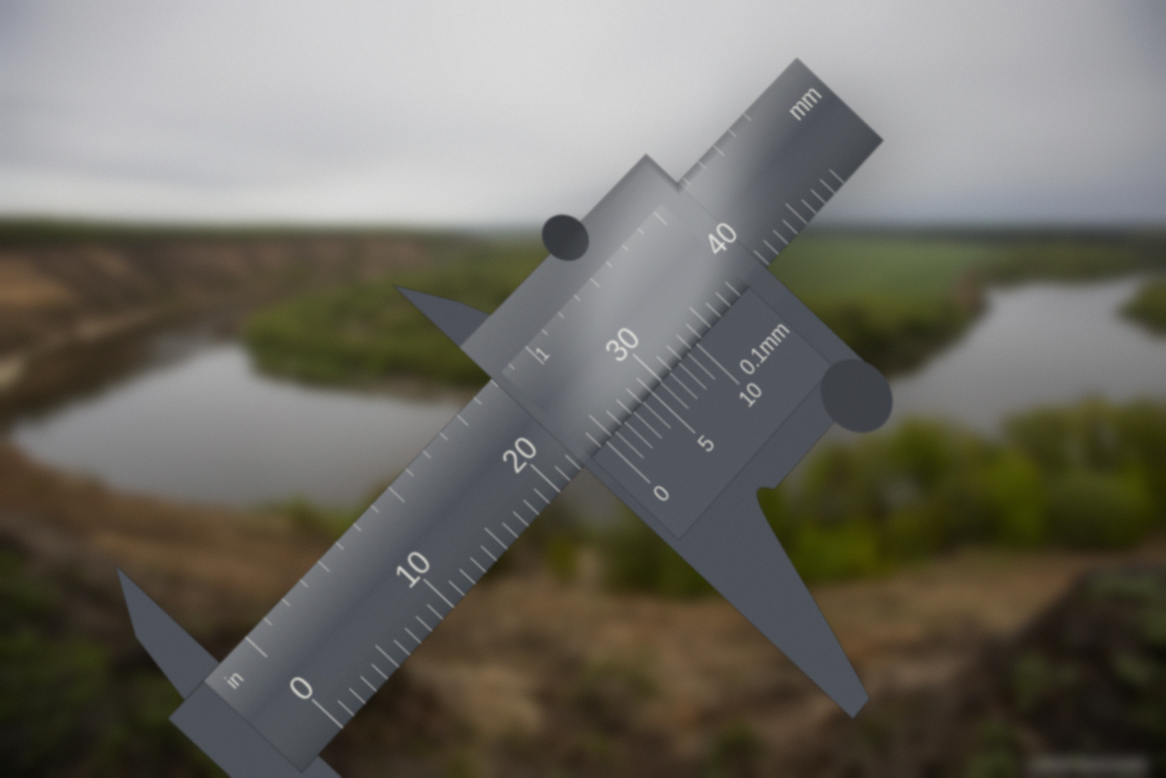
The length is value=24.5 unit=mm
